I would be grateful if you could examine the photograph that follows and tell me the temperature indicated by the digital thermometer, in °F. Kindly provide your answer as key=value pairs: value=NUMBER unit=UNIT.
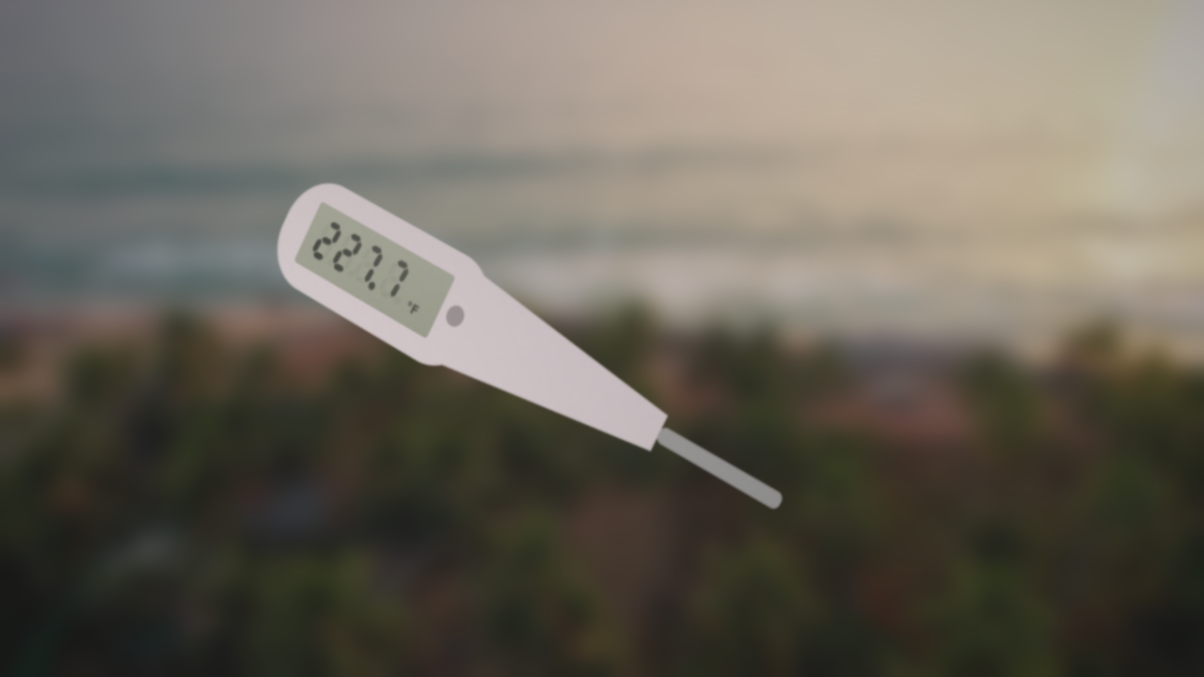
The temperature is value=227.7 unit=°F
